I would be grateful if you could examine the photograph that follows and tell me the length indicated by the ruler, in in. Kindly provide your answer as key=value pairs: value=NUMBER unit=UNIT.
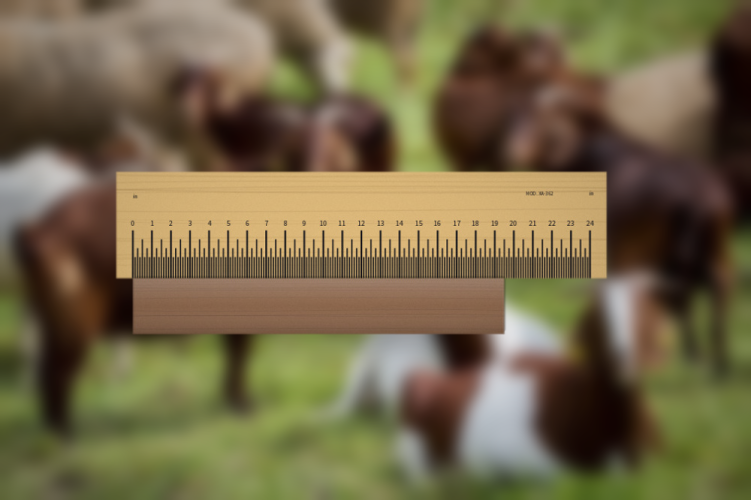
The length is value=19.5 unit=in
